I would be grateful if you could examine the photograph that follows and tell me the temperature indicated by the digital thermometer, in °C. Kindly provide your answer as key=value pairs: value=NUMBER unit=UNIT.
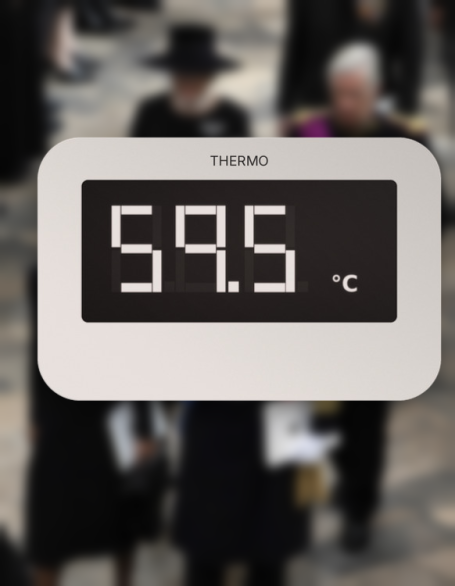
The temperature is value=59.5 unit=°C
